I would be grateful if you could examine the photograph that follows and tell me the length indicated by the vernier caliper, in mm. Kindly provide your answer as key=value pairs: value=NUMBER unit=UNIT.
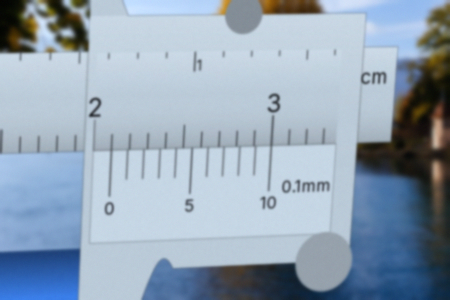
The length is value=21.0 unit=mm
